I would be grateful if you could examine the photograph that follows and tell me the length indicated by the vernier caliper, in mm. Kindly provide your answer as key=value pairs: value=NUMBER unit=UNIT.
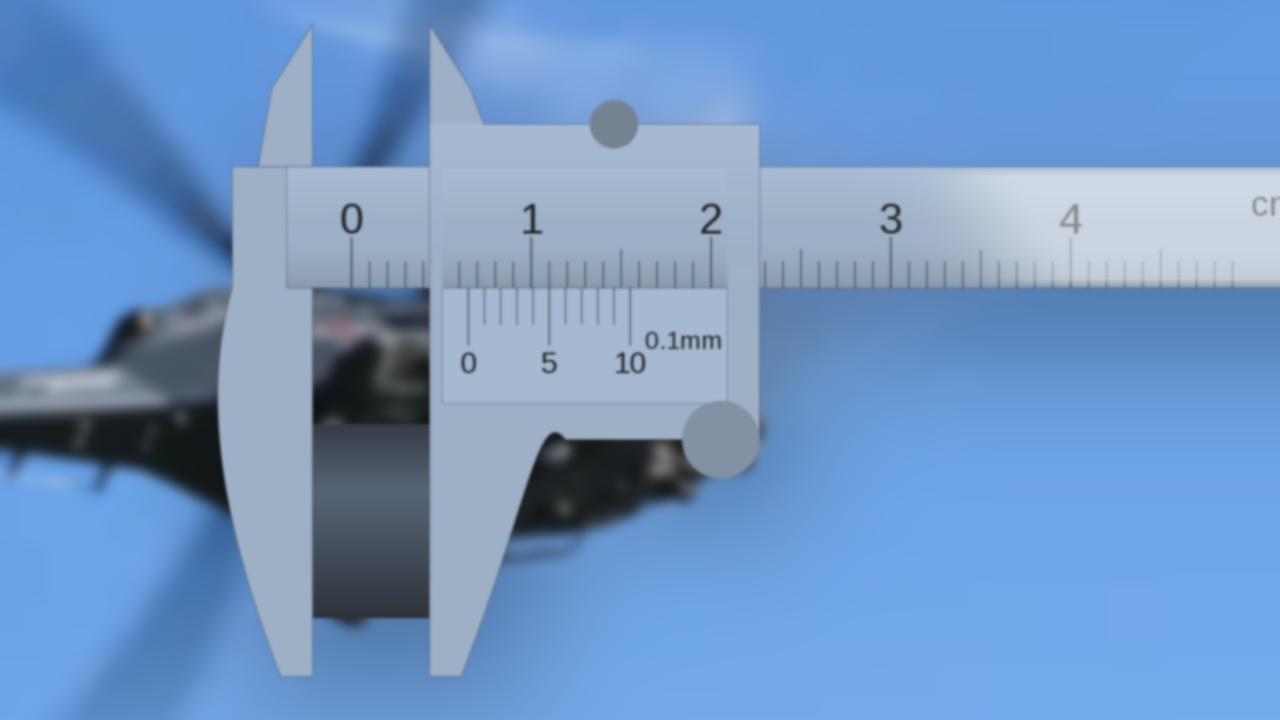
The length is value=6.5 unit=mm
